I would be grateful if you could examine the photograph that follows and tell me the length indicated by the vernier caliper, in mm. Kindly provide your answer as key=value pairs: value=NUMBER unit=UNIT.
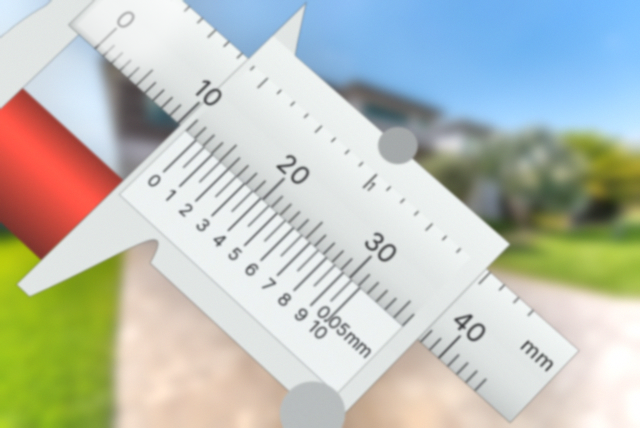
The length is value=12.2 unit=mm
